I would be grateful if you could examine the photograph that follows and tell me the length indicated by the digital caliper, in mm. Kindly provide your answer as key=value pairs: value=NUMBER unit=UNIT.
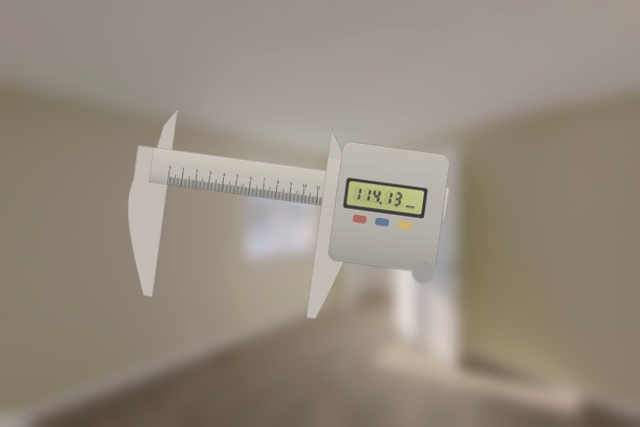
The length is value=114.13 unit=mm
